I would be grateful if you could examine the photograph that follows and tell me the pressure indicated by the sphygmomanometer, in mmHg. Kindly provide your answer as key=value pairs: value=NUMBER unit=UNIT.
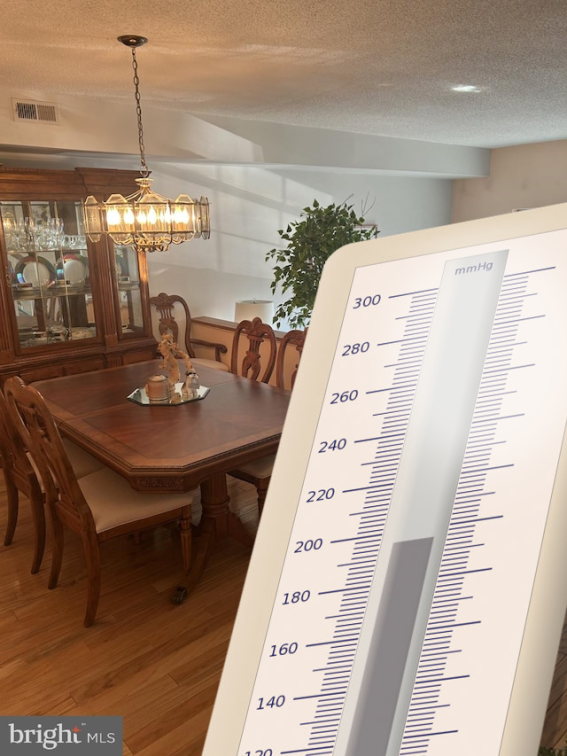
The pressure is value=196 unit=mmHg
